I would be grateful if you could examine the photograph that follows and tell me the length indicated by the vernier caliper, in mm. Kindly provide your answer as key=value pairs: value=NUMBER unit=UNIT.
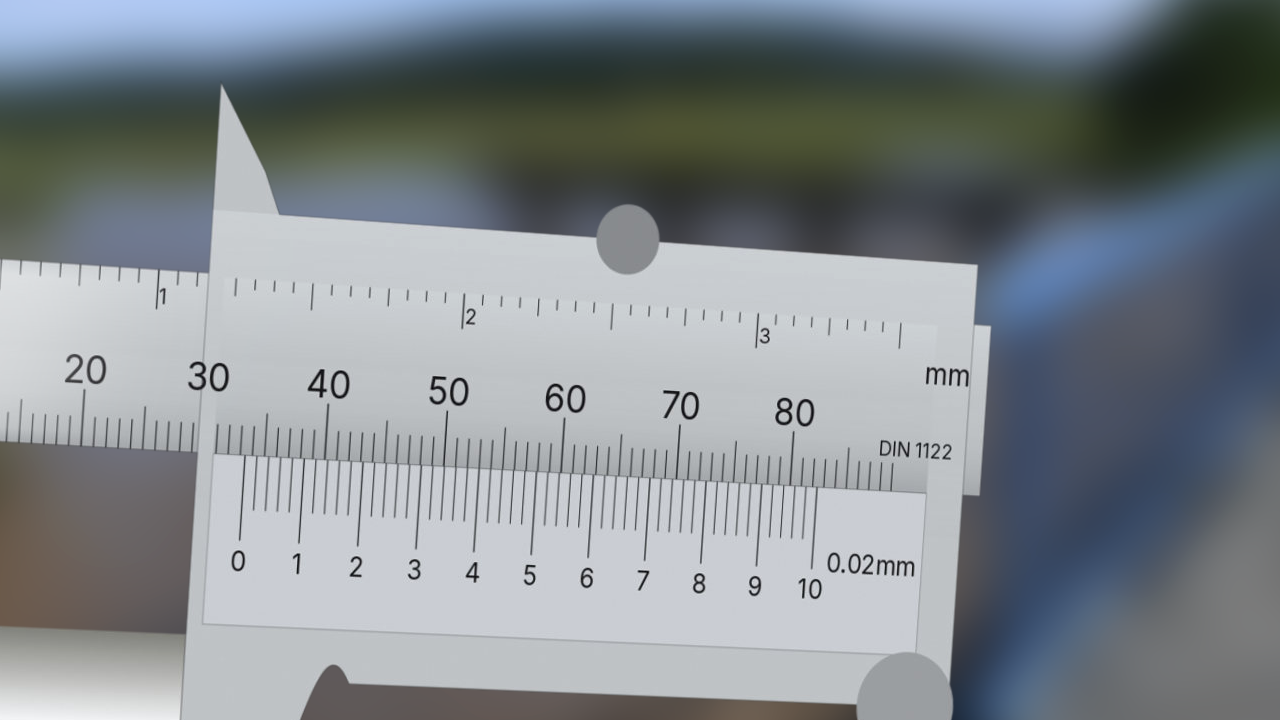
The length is value=33.4 unit=mm
